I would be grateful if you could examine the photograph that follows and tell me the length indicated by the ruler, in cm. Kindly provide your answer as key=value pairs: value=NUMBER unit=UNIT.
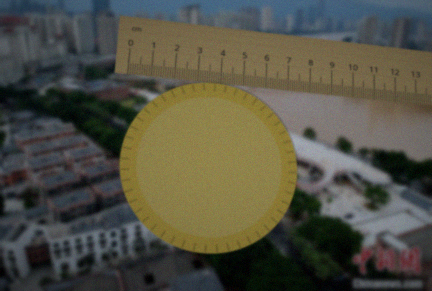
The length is value=7.5 unit=cm
